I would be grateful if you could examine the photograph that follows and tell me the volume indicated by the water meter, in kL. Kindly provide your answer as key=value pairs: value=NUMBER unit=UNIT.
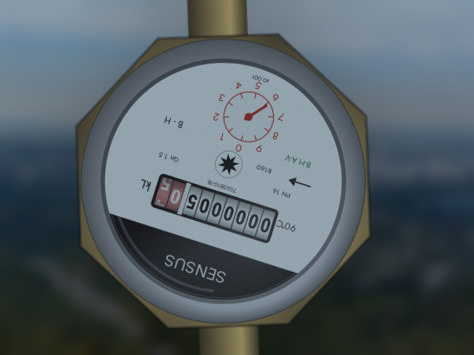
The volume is value=5.046 unit=kL
